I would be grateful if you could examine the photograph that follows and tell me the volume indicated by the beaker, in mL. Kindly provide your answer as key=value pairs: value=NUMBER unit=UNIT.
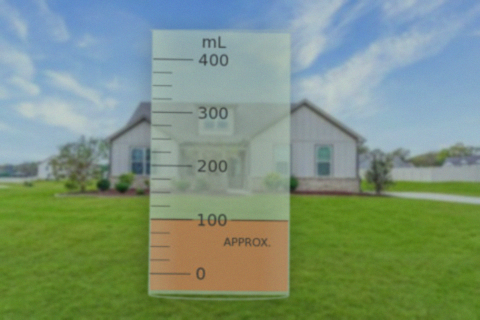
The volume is value=100 unit=mL
